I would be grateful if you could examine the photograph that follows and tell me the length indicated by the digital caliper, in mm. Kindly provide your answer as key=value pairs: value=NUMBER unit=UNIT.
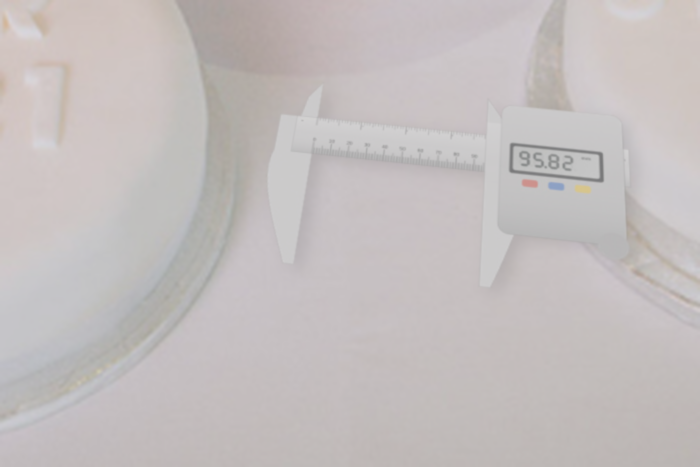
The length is value=95.82 unit=mm
